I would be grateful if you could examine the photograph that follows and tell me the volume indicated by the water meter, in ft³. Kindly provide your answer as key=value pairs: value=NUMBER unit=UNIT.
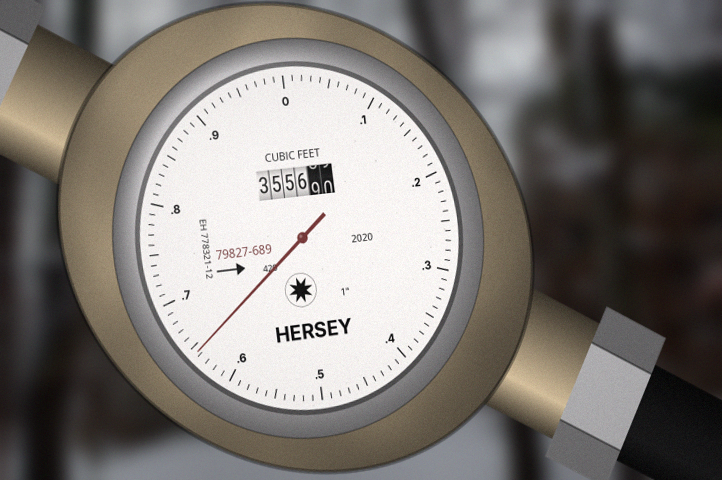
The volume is value=355689.64 unit=ft³
